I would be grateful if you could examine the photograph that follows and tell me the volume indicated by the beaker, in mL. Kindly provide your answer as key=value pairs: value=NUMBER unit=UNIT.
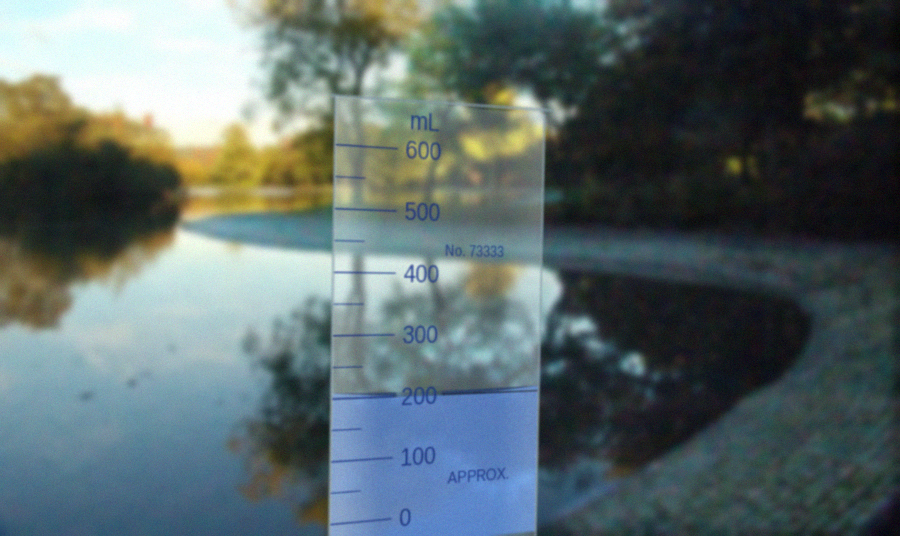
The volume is value=200 unit=mL
